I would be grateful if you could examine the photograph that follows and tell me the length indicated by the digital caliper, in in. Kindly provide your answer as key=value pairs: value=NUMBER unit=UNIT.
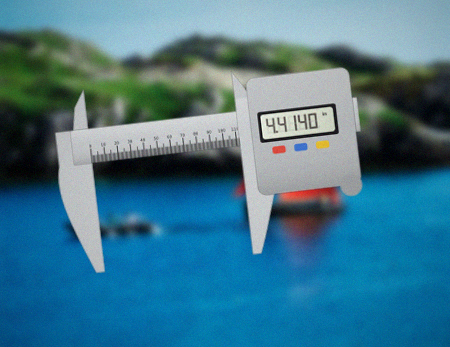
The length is value=4.4140 unit=in
